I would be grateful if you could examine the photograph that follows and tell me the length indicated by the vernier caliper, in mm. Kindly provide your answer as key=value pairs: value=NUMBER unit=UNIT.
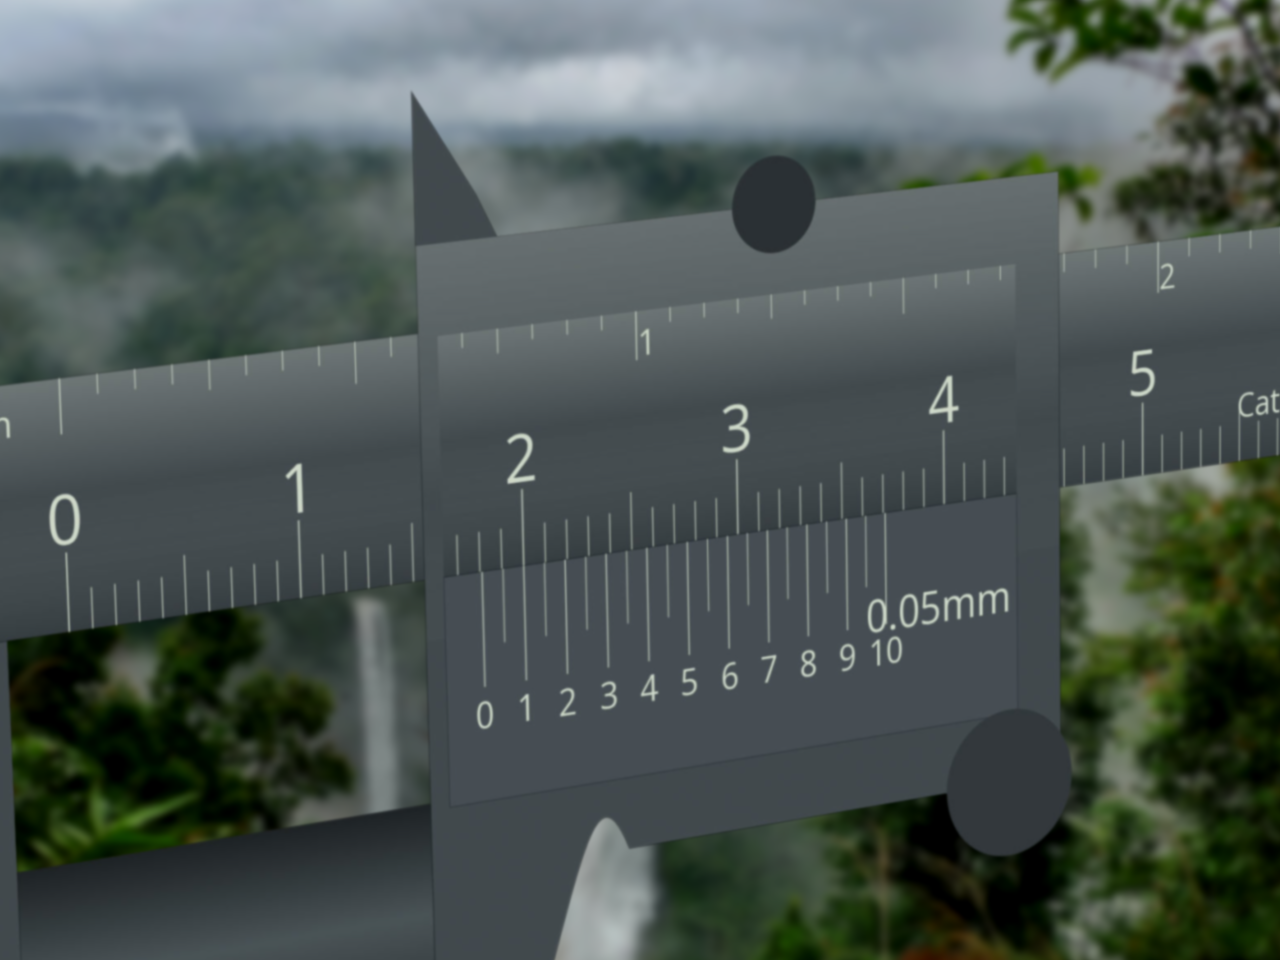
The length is value=18.1 unit=mm
